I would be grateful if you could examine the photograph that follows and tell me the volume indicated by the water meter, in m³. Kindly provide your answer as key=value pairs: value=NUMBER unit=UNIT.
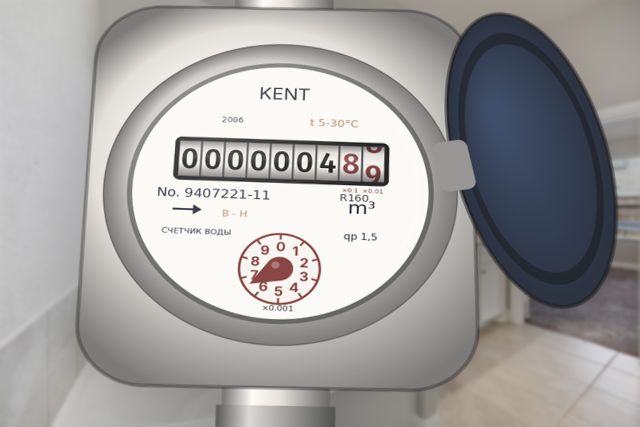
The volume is value=4.886 unit=m³
